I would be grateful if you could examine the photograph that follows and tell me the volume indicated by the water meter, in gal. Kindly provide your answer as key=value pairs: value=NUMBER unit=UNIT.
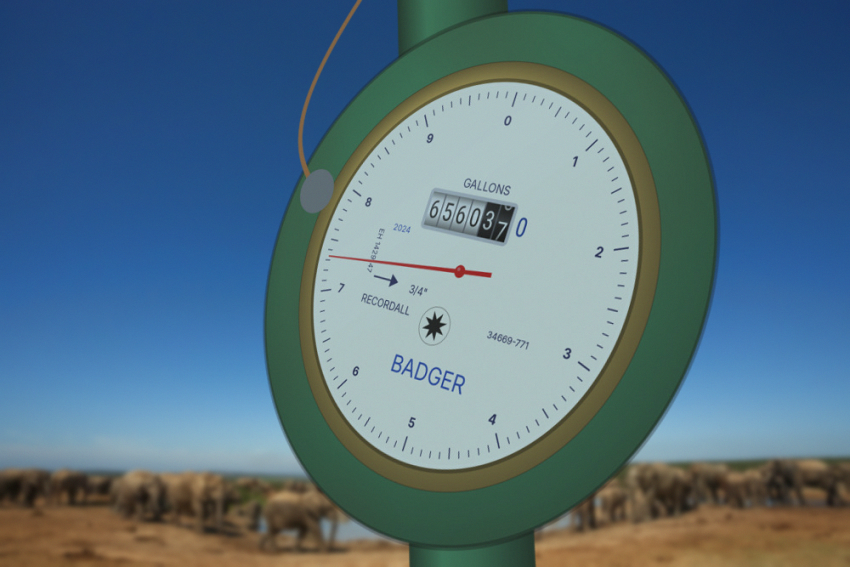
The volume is value=6560367.3 unit=gal
